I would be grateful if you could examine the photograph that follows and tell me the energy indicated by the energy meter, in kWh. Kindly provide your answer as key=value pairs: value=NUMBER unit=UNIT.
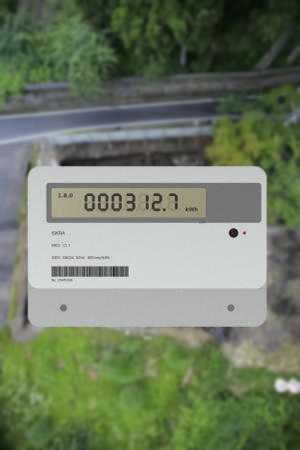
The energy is value=312.7 unit=kWh
